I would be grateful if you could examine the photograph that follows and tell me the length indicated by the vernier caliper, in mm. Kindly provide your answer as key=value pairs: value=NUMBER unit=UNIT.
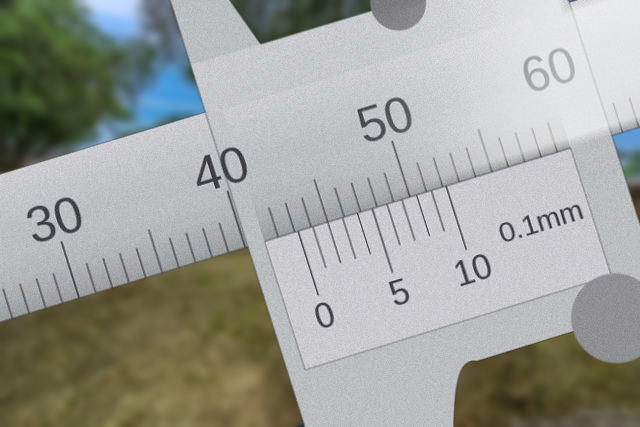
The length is value=43.2 unit=mm
